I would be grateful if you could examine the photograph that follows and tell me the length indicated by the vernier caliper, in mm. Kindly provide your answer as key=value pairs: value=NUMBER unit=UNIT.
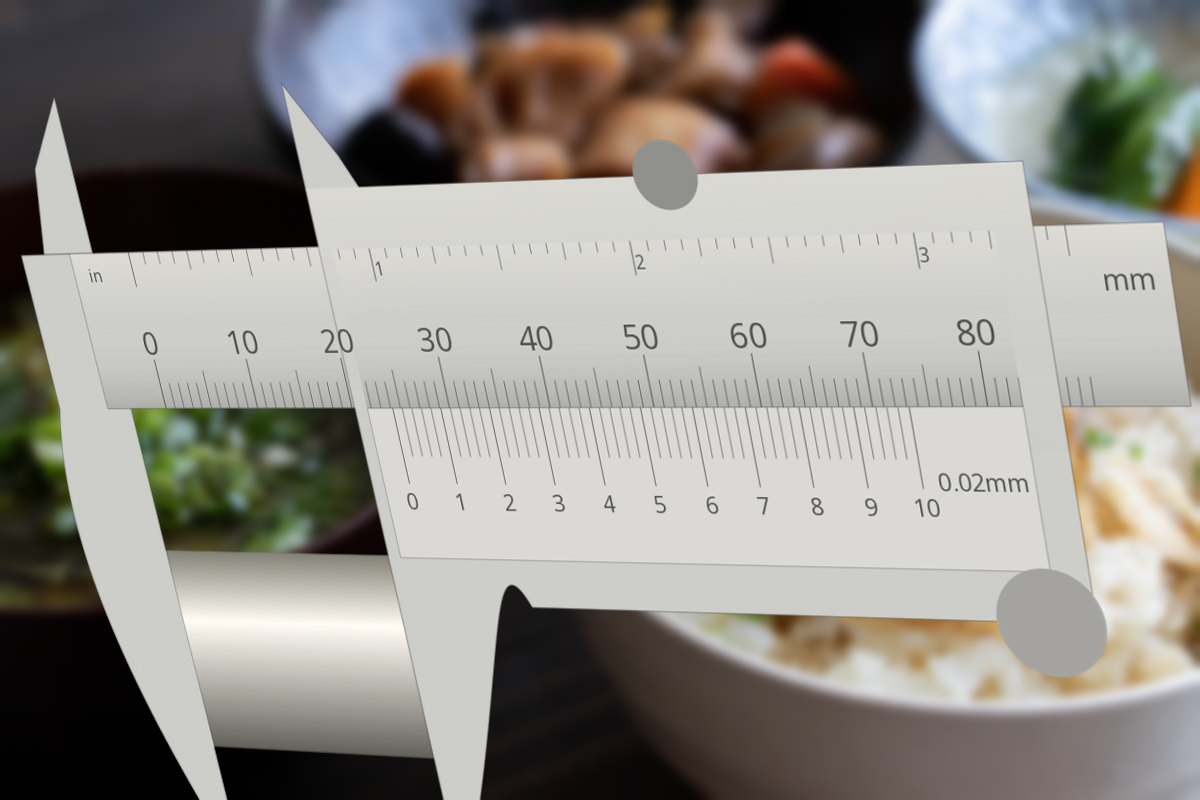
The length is value=24.2 unit=mm
